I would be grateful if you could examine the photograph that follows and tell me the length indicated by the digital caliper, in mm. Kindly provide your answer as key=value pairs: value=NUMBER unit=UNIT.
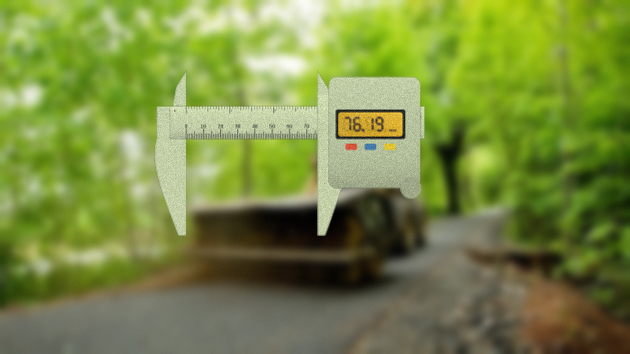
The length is value=76.19 unit=mm
